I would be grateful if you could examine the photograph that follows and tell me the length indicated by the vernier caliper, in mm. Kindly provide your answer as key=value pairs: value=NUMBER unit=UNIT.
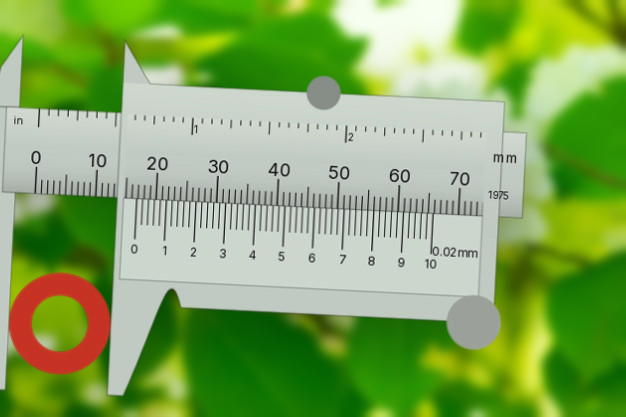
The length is value=16.8 unit=mm
